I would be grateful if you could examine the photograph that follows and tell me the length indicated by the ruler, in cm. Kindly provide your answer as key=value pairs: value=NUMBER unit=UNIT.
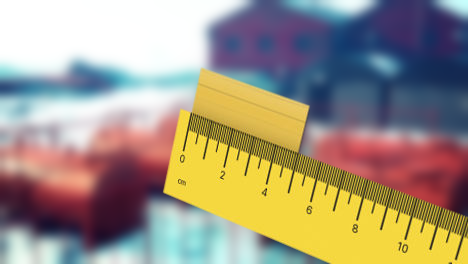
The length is value=5 unit=cm
